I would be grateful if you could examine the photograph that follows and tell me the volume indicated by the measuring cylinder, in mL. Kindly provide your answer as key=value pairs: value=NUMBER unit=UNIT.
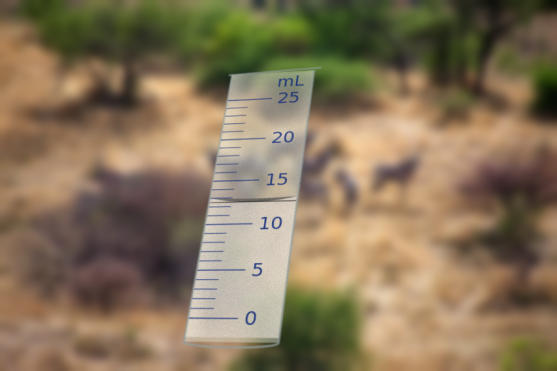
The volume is value=12.5 unit=mL
